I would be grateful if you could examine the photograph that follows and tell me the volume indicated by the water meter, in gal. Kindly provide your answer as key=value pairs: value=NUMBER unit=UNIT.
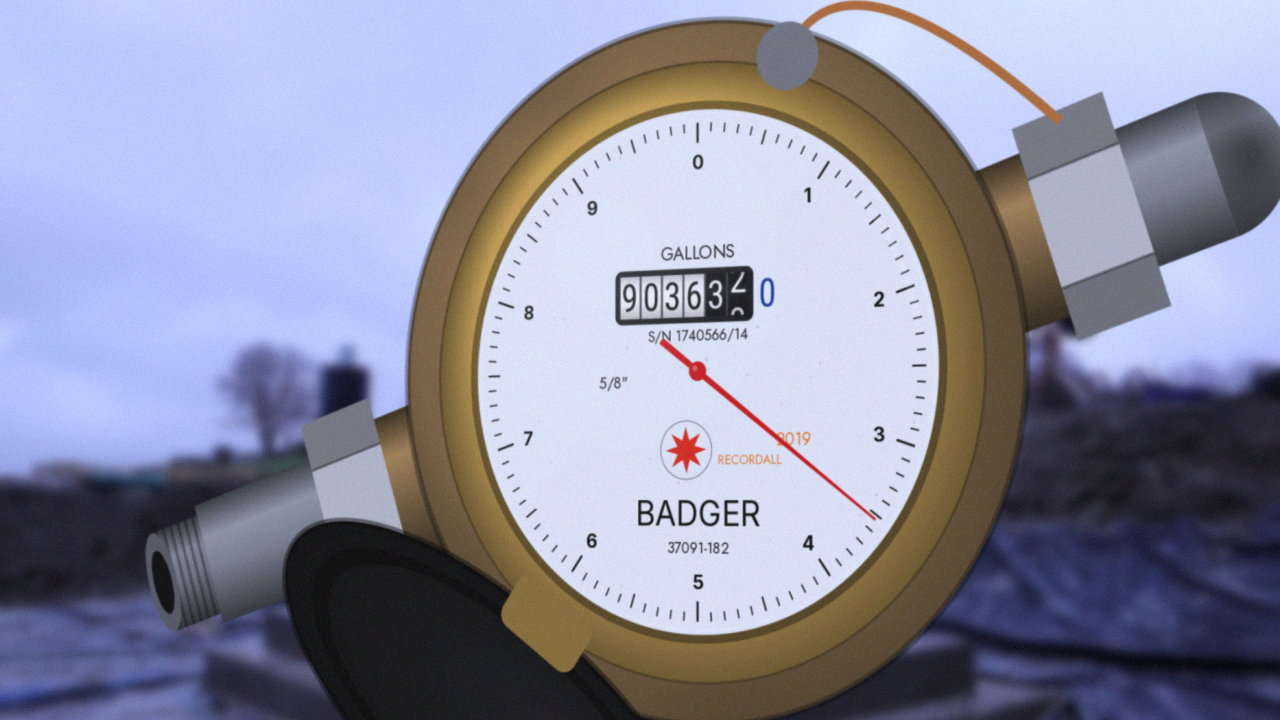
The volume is value=9036323.5 unit=gal
